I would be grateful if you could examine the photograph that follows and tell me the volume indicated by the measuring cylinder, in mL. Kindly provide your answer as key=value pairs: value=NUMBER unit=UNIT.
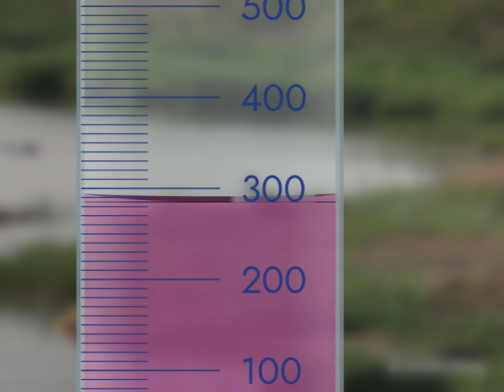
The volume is value=285 unit=mL
